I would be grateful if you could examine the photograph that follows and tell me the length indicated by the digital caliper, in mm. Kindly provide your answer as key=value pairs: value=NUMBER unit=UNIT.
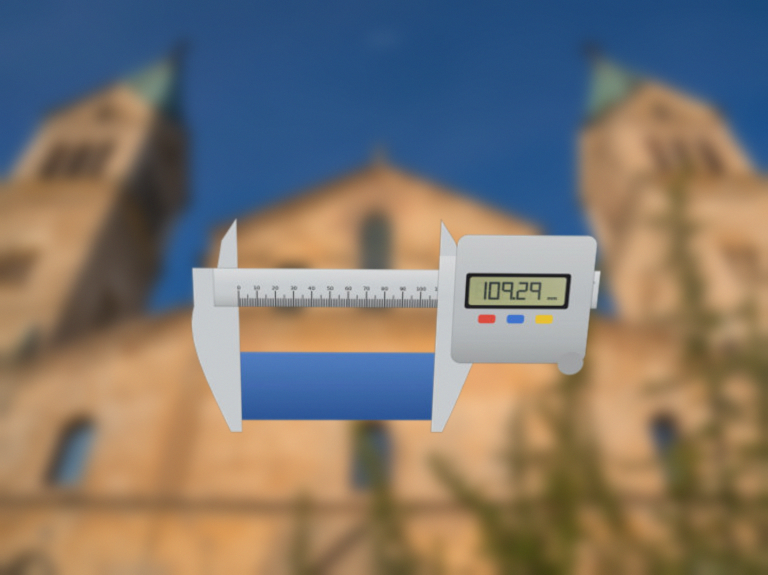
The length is value=109.29 unit=mm
